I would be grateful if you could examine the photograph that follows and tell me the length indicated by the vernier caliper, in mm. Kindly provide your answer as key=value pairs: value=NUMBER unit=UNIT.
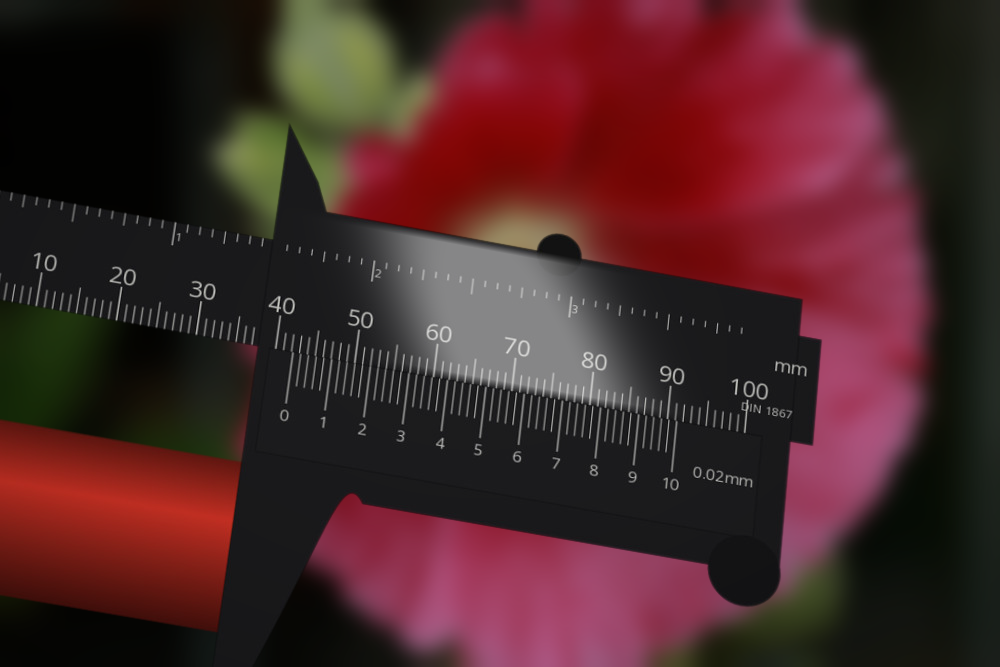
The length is value=42.2 unit=mm
